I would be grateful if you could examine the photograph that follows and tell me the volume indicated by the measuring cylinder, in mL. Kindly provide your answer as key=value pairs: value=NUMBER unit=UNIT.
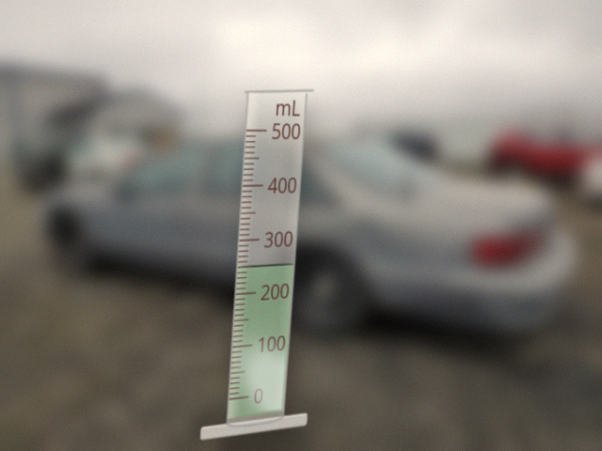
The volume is value=250 unit=mL
